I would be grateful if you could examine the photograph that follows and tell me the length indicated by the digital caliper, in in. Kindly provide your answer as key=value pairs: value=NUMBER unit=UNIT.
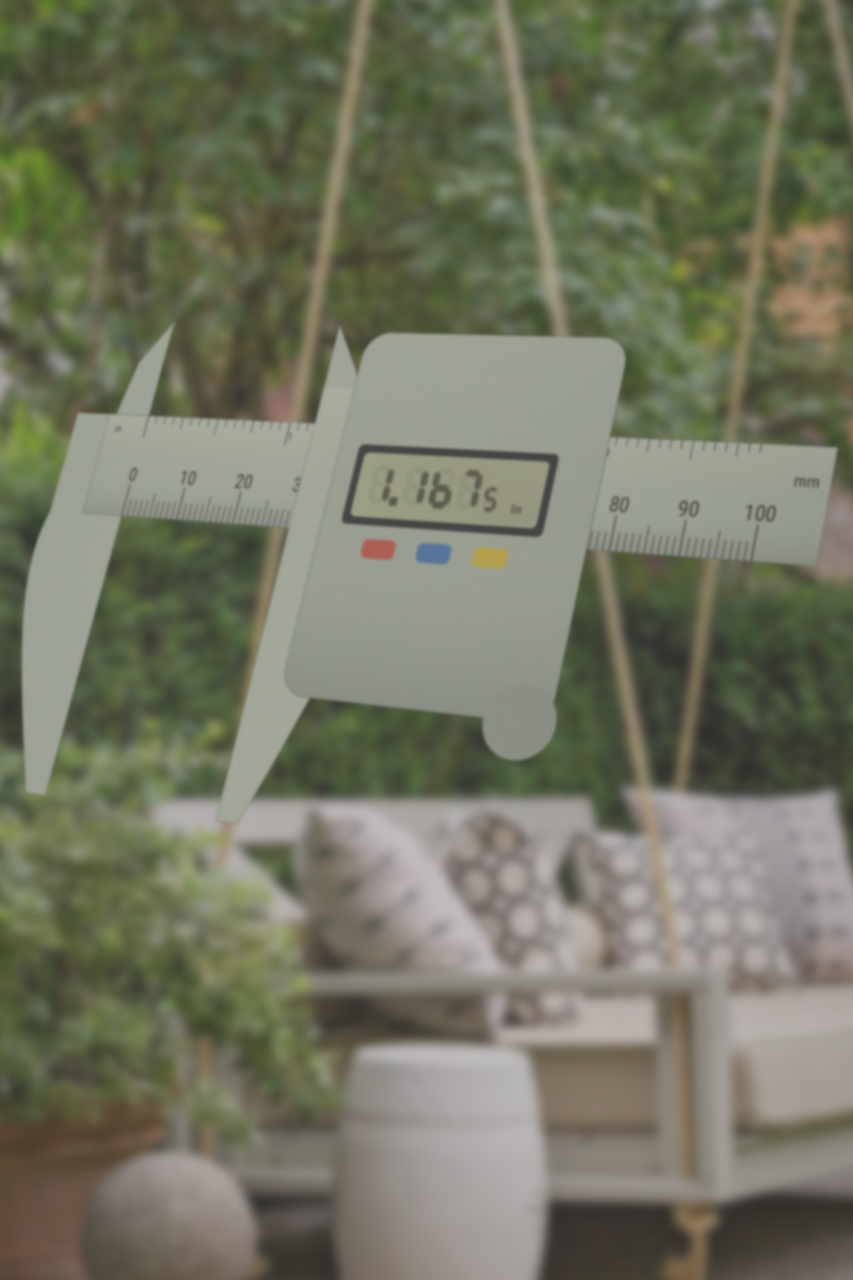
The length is value=1.1675 unit=in
